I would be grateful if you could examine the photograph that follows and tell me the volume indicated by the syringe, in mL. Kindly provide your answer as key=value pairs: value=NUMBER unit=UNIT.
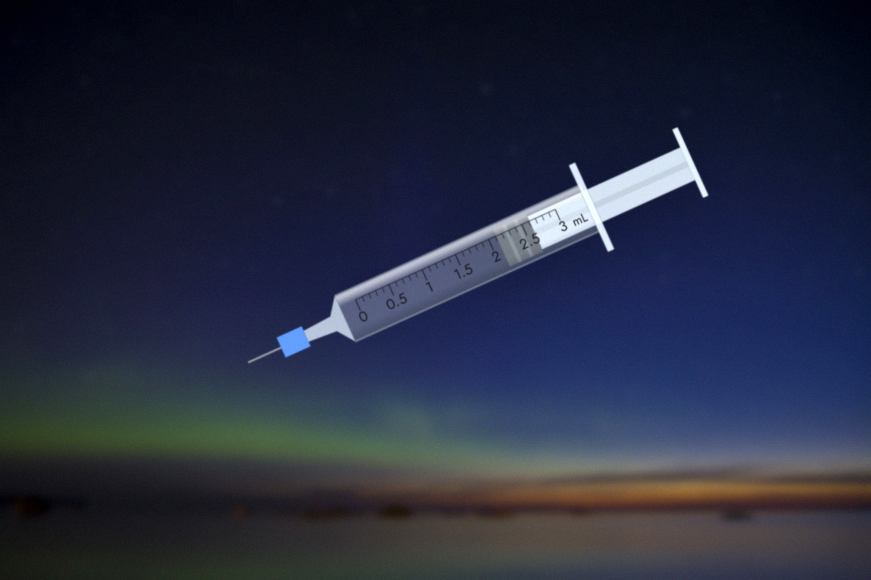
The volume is value=2.1 unit=mL
